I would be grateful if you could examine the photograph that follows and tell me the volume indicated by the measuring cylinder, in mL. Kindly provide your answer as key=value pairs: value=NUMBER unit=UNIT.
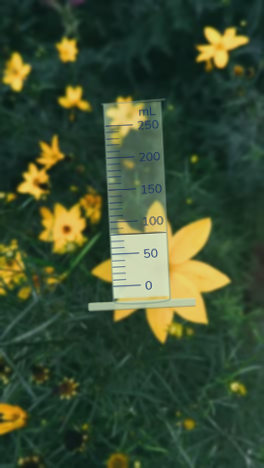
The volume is value=80 unit=mL
